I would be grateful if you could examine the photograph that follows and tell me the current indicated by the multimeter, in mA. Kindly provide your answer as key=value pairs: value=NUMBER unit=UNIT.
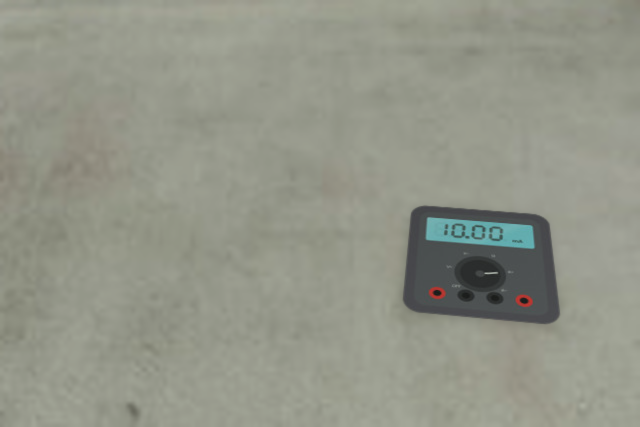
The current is value=10.00 unit=mA
